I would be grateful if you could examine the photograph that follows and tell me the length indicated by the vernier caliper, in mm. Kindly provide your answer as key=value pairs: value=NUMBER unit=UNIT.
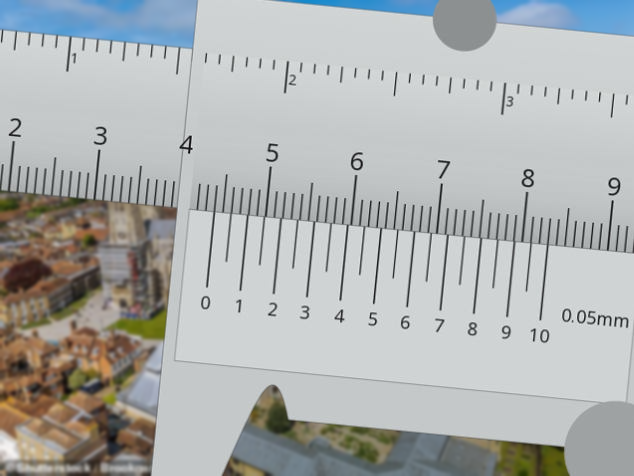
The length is value=44.0 unit=mm
